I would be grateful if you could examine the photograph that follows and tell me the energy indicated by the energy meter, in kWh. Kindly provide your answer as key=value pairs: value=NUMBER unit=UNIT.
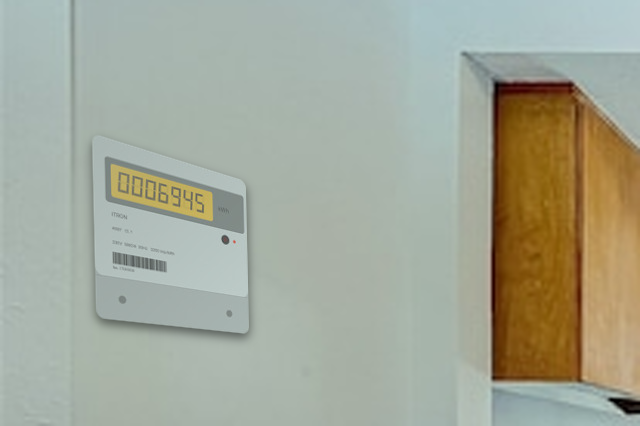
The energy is value=6945 unit=kWh
